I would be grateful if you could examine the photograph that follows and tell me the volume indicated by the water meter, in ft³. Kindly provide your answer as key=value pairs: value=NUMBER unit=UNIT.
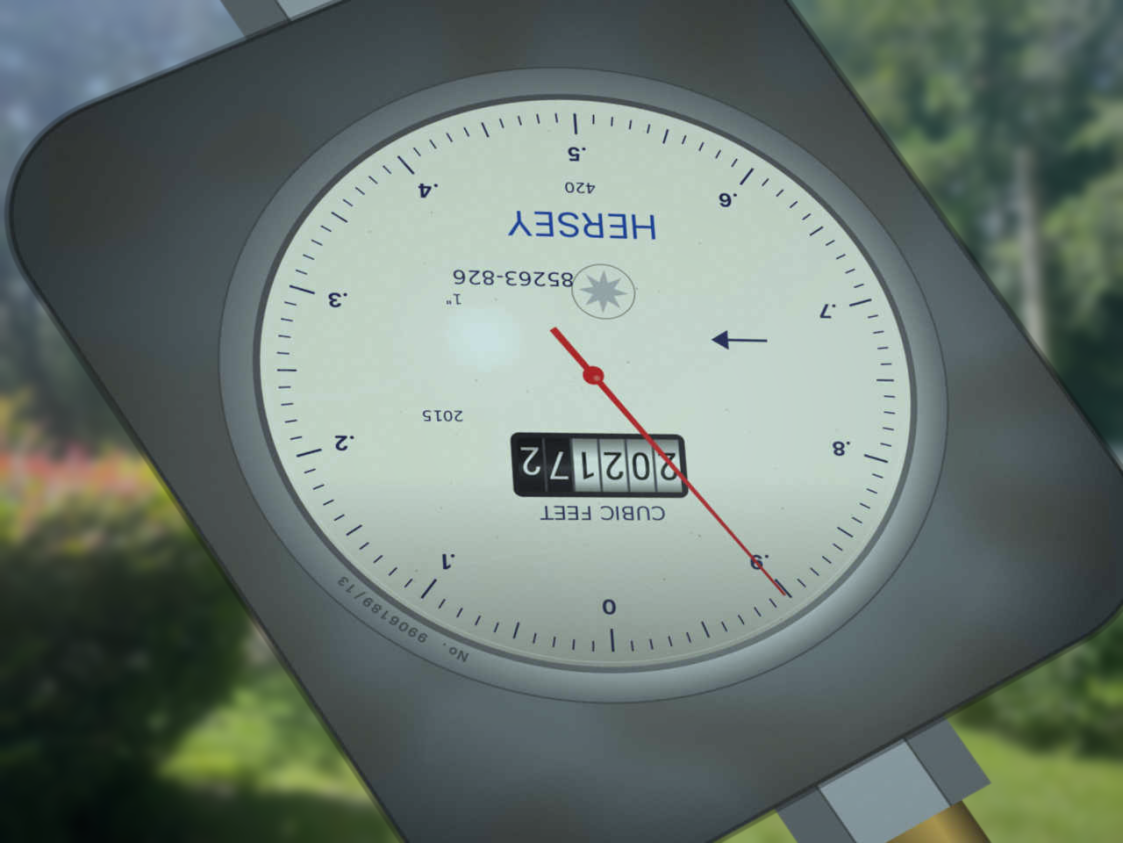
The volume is value=202171.90 unit=ft³
